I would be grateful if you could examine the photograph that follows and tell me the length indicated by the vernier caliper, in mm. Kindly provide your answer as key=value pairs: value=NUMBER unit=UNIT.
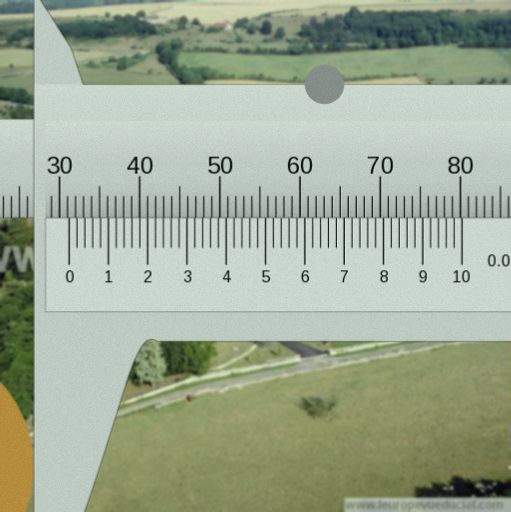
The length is value=31.2 unit=mm
